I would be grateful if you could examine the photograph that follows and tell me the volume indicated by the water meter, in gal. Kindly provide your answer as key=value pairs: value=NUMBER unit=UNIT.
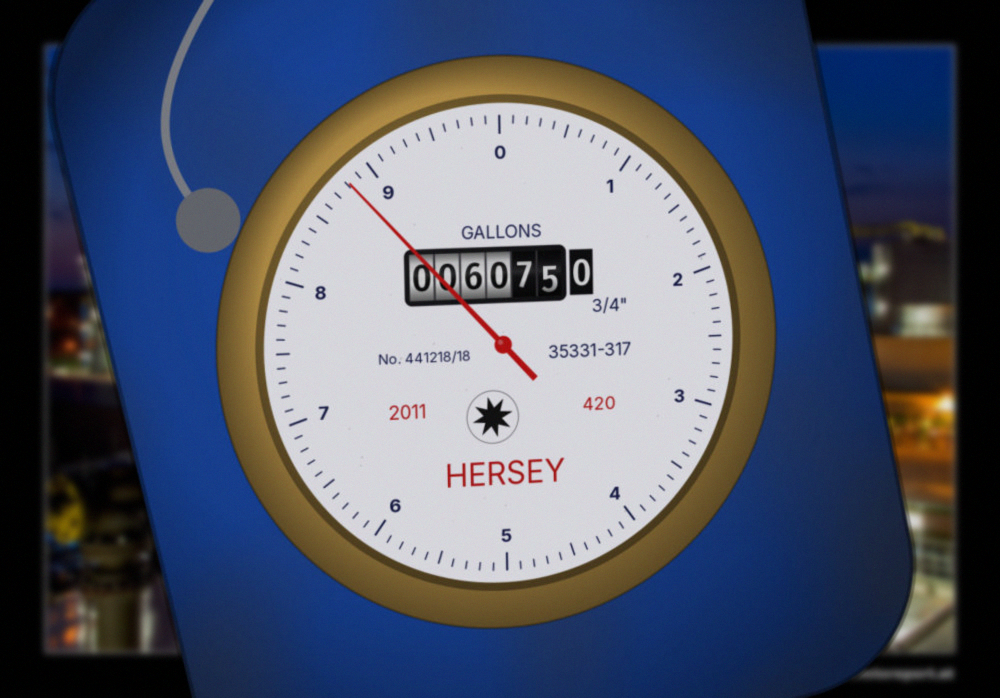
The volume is value=60748.8 unit=gal
